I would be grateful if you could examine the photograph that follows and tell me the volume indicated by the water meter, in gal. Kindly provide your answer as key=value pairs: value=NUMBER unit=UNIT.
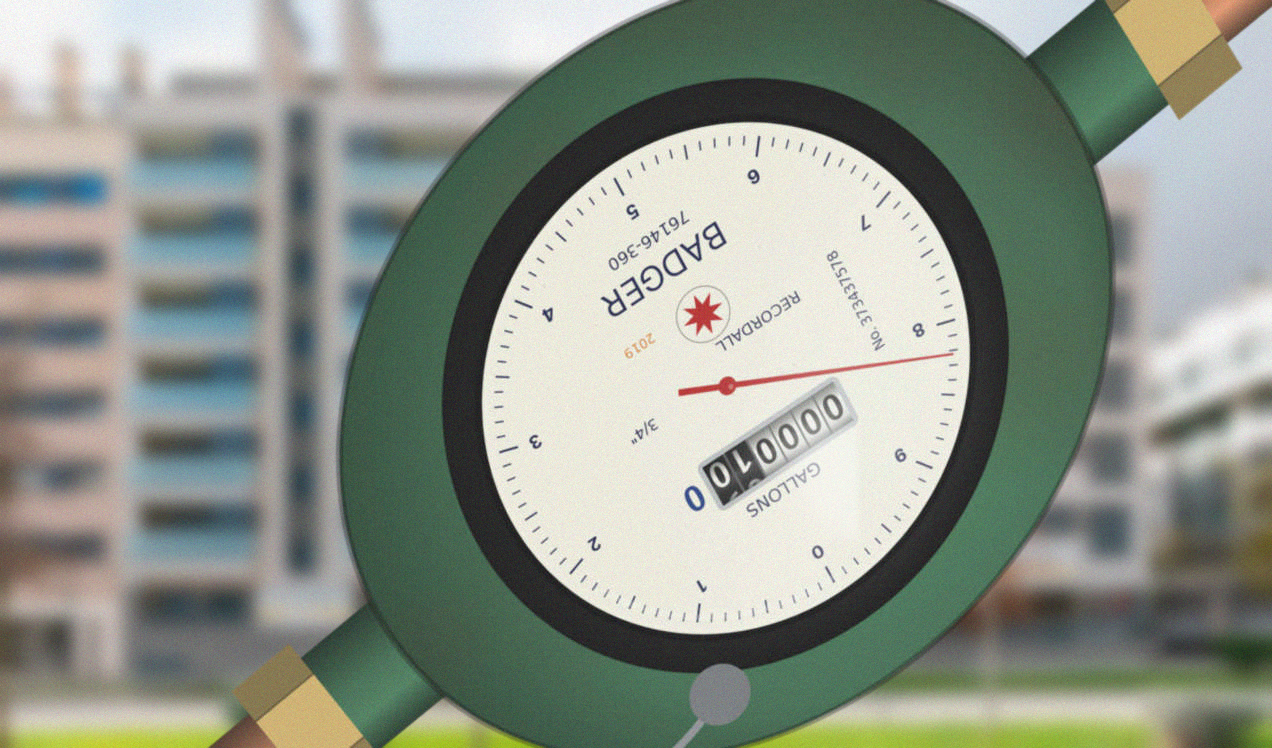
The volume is value=98.2 unit=gal
